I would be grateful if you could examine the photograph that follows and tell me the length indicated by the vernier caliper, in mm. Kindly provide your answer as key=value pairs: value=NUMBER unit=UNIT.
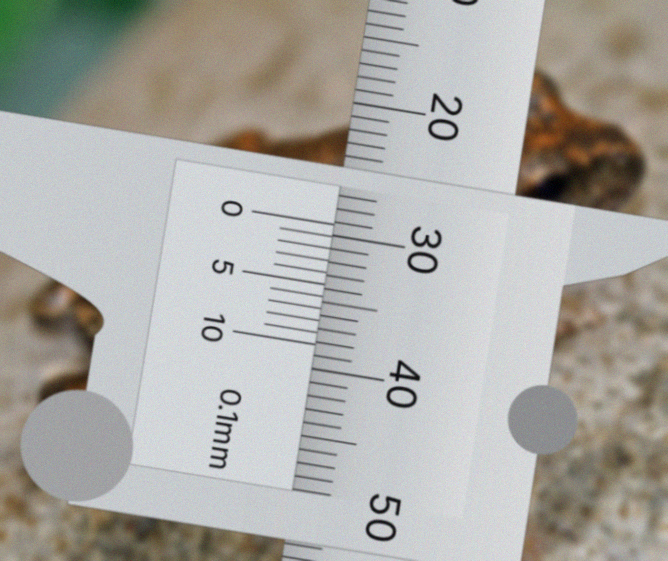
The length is value=29.2 unit=mm
